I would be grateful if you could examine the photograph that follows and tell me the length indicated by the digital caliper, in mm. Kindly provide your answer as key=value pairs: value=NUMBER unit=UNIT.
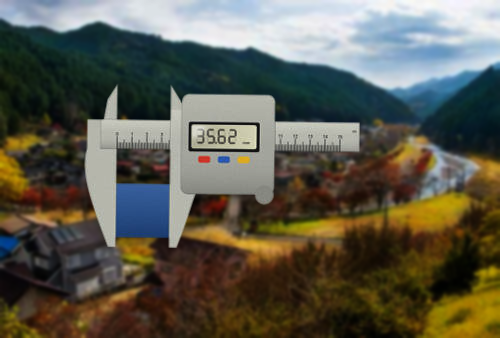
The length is value=35.62 unit=mm
